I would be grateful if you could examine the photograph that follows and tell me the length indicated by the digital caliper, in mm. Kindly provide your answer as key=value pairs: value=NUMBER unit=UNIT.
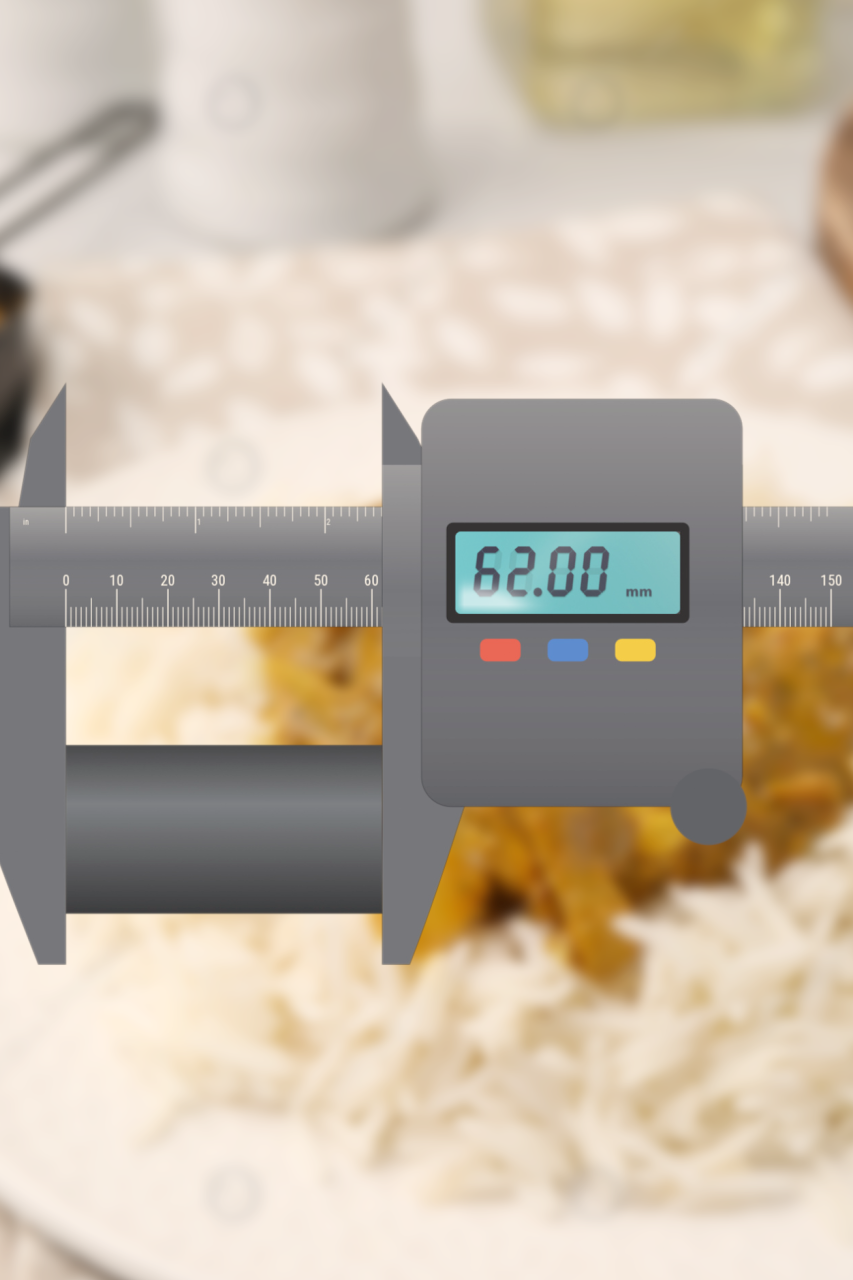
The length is value=62.00 unit=mm
